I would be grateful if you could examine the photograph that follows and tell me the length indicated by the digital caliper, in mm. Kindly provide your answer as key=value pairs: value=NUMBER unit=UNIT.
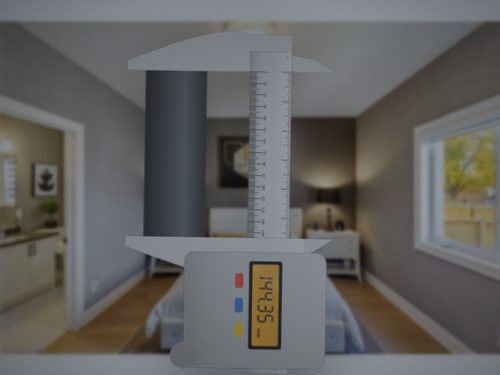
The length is value=144.35 unit=mm
